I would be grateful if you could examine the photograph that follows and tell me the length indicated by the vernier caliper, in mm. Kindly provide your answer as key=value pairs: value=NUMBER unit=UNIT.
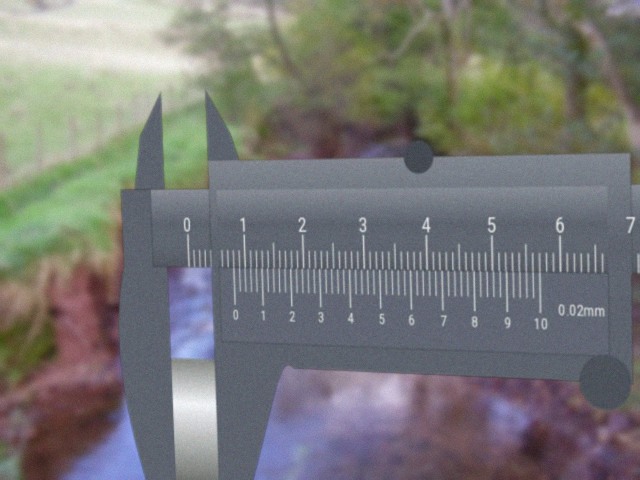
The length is value=8.0 unit=mm
